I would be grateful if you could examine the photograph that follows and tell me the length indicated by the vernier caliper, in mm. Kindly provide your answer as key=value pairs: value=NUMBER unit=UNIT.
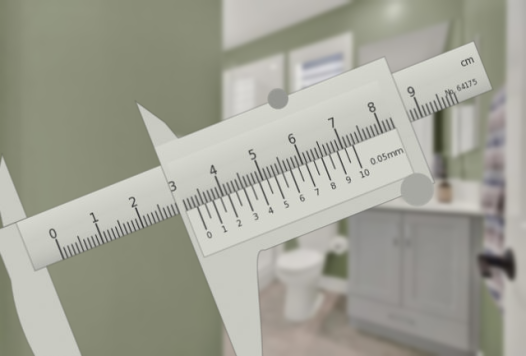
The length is value=33.5 unit=mm
